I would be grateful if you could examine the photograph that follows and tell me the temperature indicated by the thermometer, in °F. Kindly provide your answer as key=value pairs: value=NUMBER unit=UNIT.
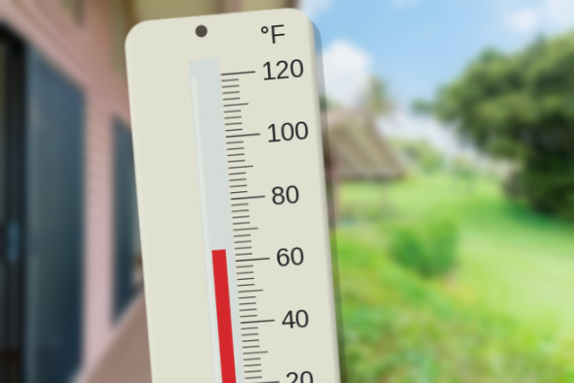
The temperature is value=64 unit=°F
